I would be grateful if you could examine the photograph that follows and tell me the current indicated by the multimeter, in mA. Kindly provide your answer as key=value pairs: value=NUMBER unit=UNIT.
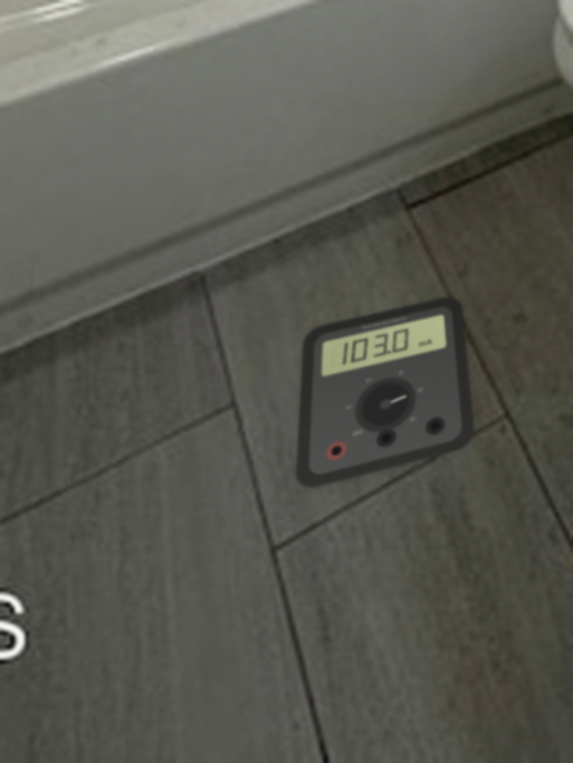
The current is value=103.0 unit=mA
